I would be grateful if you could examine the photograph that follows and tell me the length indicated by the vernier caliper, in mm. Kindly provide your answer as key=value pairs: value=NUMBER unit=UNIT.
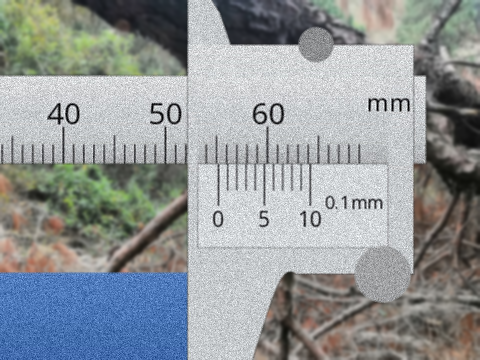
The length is value=55.2 unit=mm
